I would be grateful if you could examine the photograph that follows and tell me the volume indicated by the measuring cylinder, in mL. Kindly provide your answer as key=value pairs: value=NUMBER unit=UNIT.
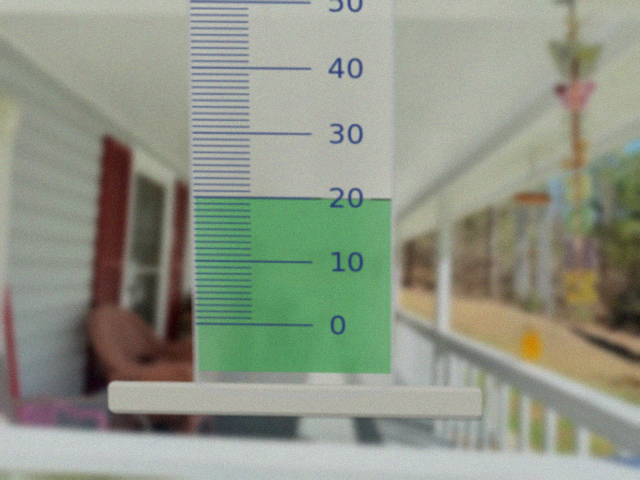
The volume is value=20 unit=mL
